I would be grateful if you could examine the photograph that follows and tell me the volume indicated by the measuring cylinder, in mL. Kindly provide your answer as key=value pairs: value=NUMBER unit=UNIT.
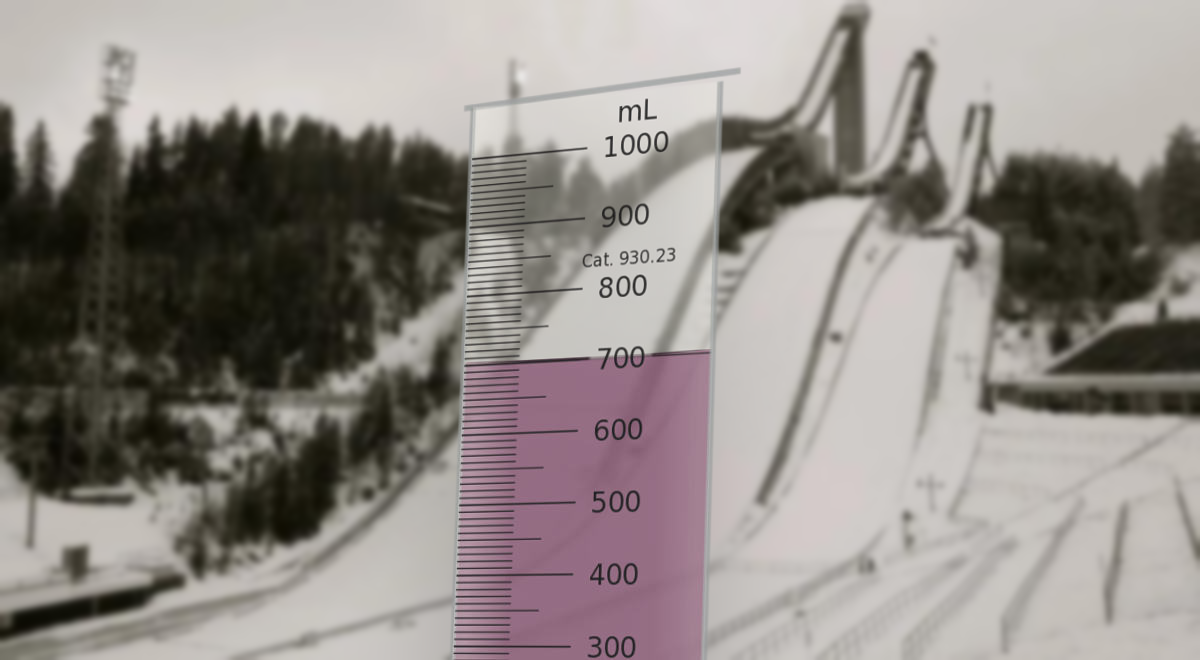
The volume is value=700 unit=mL
